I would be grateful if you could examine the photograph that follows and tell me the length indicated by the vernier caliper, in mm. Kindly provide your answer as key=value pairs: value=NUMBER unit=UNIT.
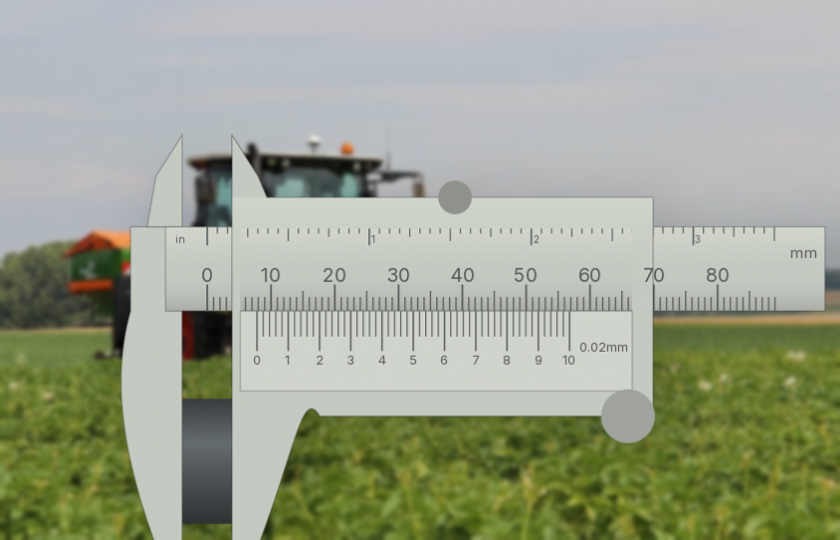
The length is value=7.8 unit=mm
